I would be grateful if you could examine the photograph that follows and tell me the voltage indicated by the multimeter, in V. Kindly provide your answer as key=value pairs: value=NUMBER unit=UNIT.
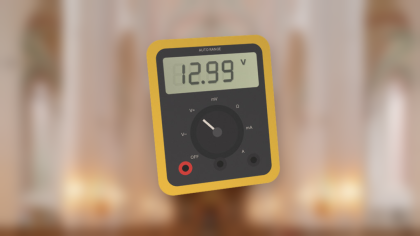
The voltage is value=12.99 unit=V
